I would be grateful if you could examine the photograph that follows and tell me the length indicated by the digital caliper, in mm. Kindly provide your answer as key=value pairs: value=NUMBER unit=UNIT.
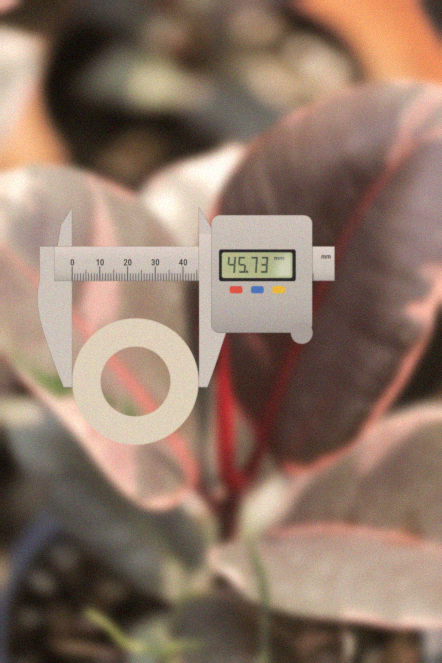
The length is value=45.73 unit=mm
